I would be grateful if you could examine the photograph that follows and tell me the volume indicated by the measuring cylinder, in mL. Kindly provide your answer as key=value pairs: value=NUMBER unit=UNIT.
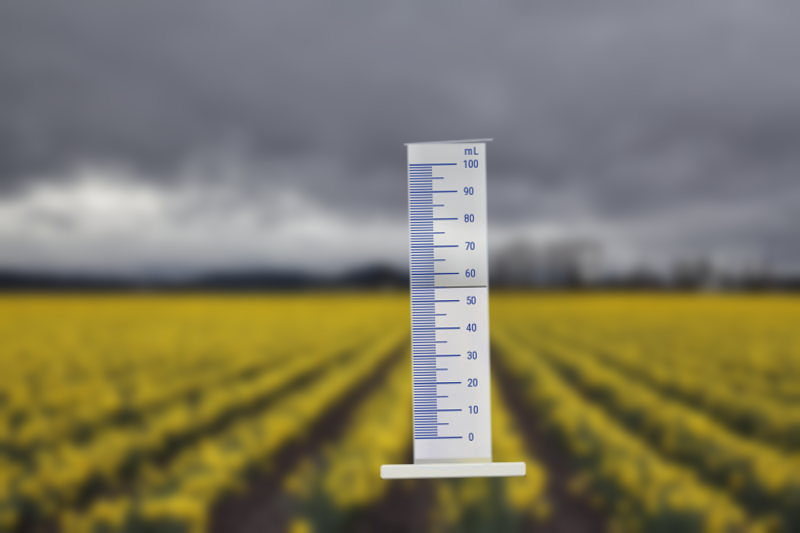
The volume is value=55 unit=mL
